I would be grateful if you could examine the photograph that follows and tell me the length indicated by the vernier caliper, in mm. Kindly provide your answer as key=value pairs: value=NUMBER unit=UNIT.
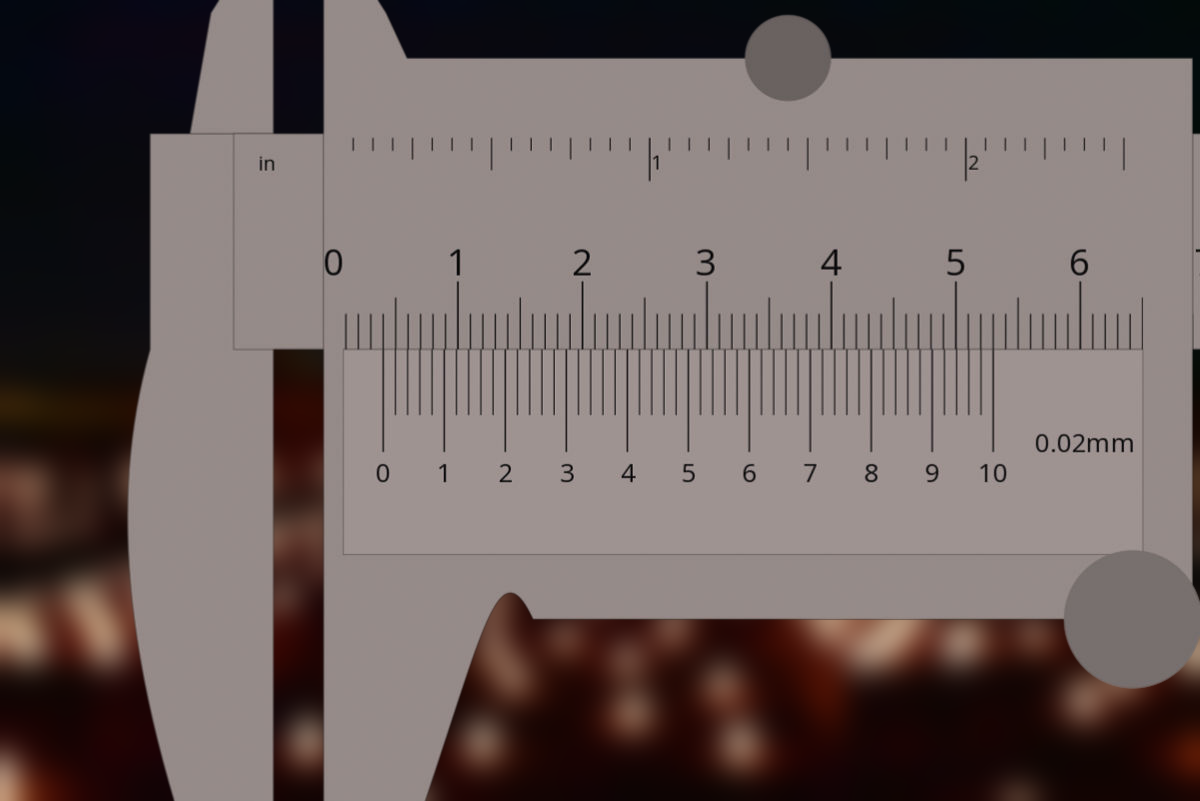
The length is value=4.0 unit=mm
